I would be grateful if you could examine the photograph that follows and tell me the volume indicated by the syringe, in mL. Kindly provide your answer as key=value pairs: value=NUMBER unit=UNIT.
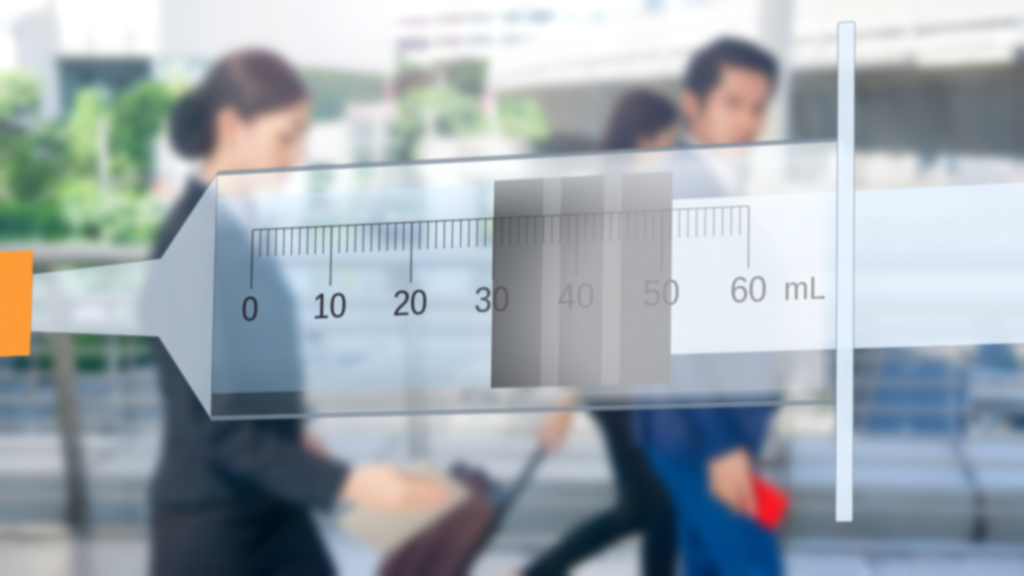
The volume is value=30 unit=mL
